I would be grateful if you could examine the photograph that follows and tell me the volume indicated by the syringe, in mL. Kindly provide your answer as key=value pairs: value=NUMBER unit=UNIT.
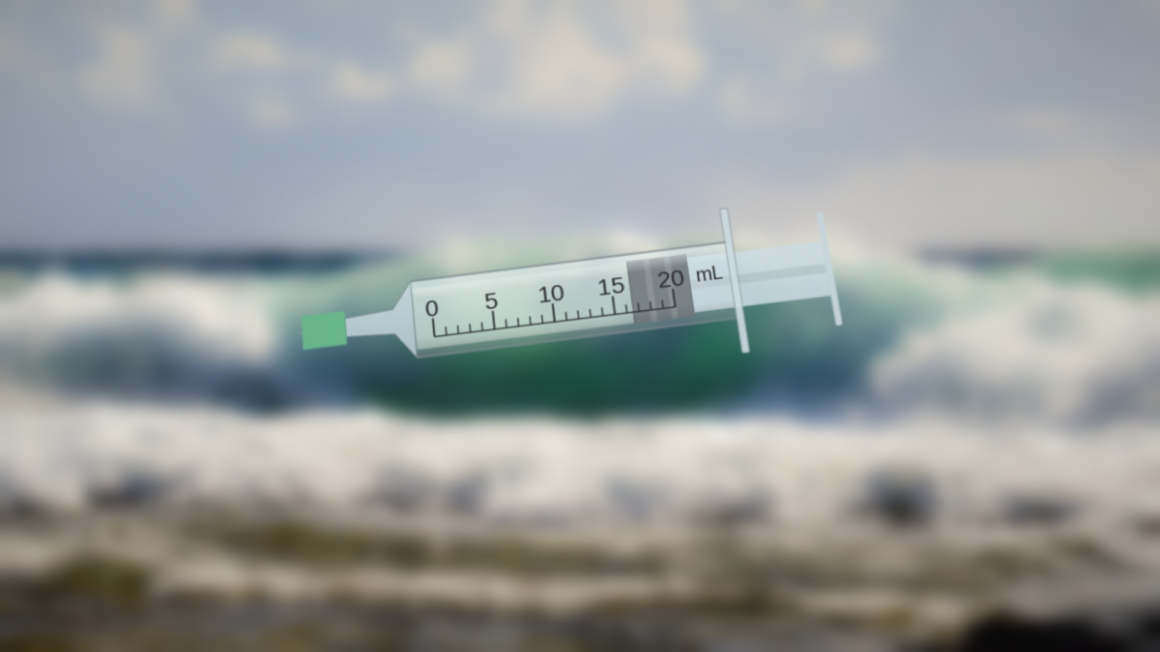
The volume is value=16.5 unit=mL
